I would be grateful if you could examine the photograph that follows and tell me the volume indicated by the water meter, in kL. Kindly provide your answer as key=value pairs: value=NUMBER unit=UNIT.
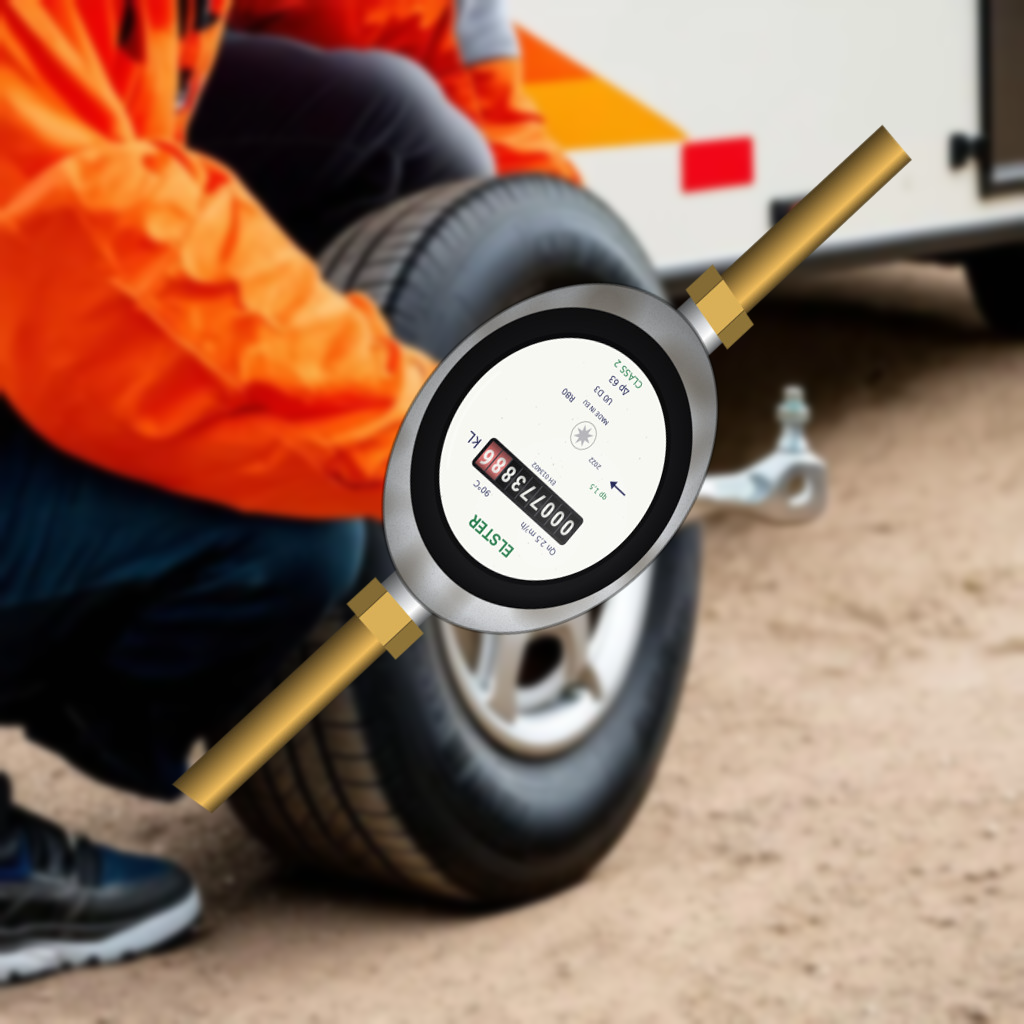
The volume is value=7738.86 unit=kL
